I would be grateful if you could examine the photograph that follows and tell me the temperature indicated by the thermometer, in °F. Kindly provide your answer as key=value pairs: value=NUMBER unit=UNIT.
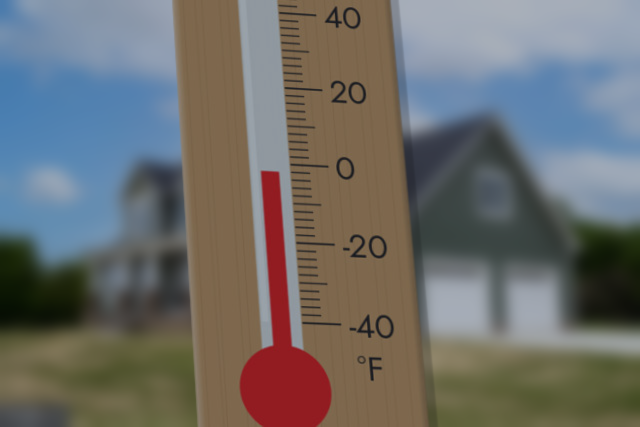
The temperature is value=-2 unit=°F
